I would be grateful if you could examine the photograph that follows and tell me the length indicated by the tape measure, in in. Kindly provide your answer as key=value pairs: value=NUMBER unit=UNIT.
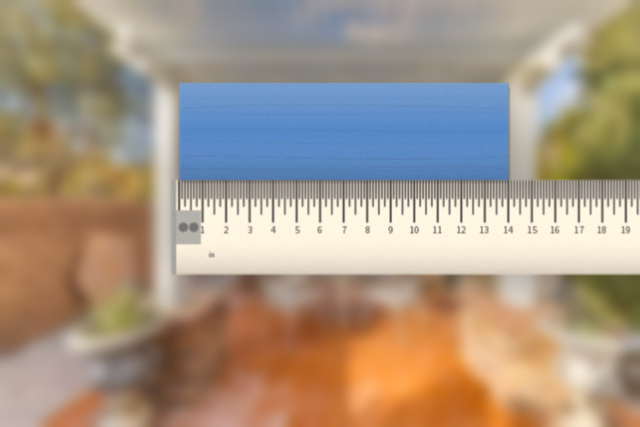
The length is value=14 unit=in
